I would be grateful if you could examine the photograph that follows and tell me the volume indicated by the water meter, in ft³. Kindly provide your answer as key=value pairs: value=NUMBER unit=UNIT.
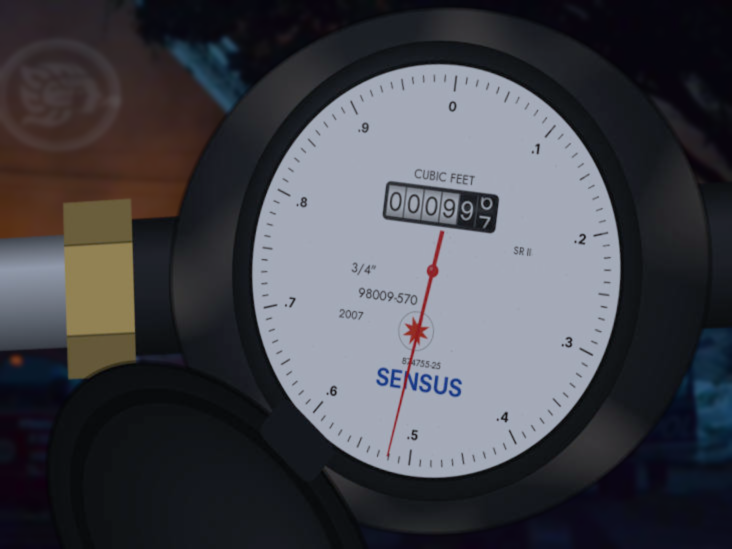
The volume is value=996.52 unit=ft³
